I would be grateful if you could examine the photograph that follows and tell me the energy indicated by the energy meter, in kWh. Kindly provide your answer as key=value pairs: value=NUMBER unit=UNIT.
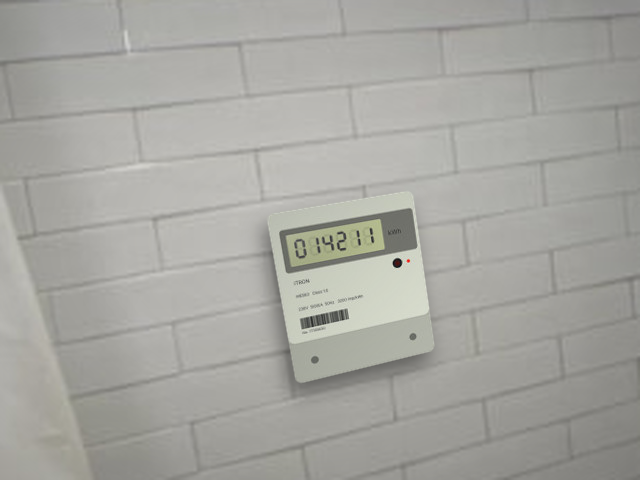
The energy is value=14211 unit=kWh
